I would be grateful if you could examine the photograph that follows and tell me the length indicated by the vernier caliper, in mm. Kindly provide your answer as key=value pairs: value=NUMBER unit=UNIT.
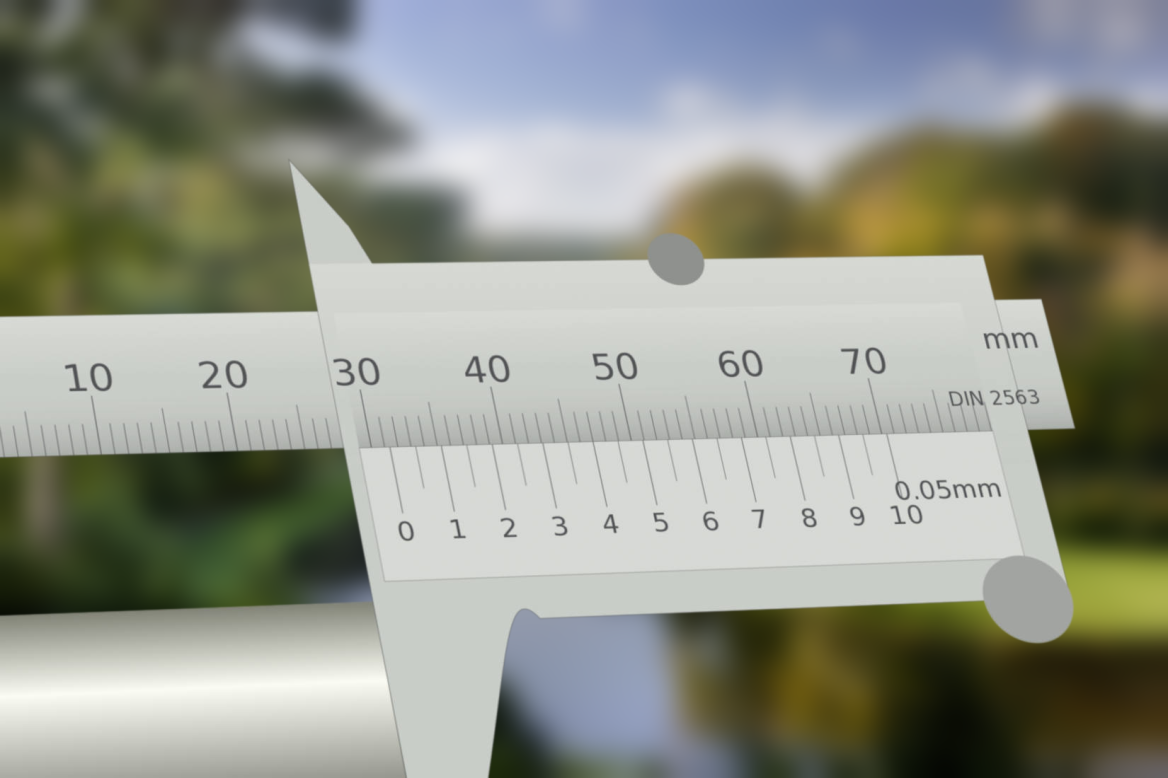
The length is value=31.4 unit=mm
